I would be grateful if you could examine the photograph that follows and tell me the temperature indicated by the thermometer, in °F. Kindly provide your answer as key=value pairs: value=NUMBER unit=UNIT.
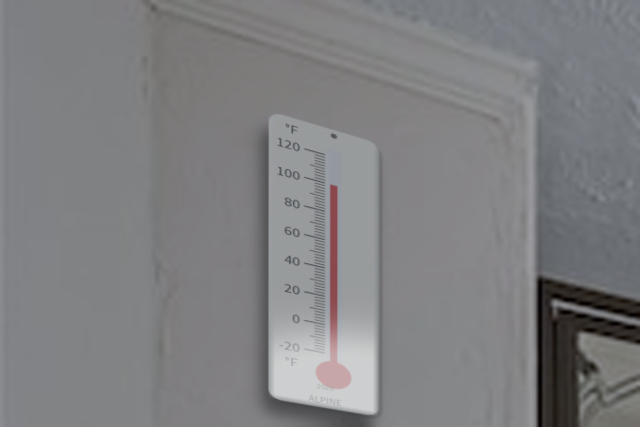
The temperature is value=100 unit=°F
